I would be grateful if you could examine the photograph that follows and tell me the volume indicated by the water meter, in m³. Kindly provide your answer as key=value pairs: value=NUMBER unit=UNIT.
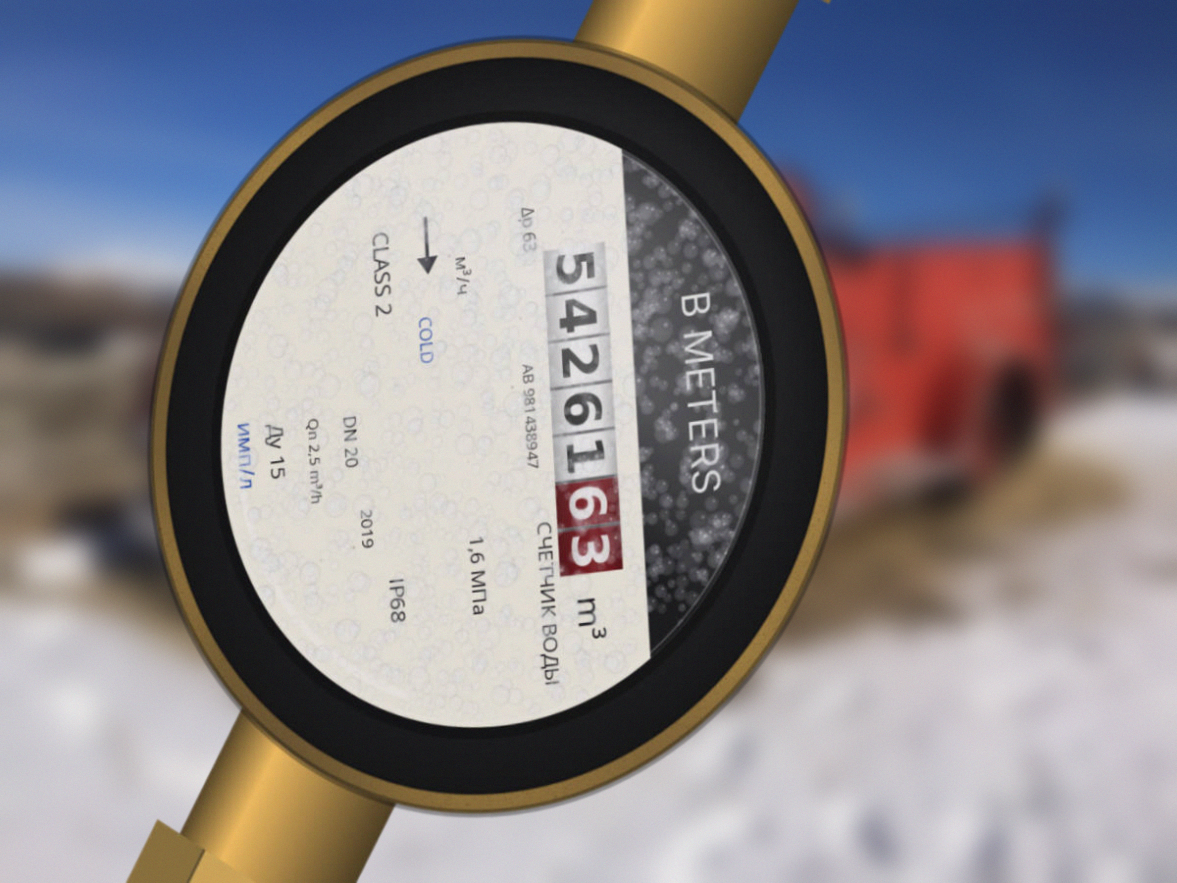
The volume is value=54261.63 unit=m³
